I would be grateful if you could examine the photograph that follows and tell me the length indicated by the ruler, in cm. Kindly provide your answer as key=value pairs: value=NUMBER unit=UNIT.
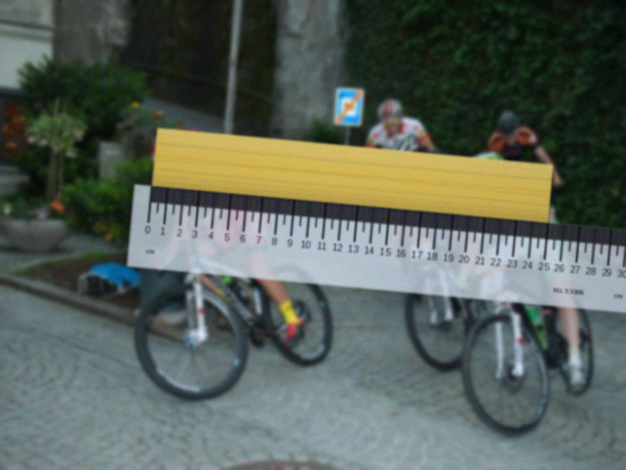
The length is value=25 unit=cm
